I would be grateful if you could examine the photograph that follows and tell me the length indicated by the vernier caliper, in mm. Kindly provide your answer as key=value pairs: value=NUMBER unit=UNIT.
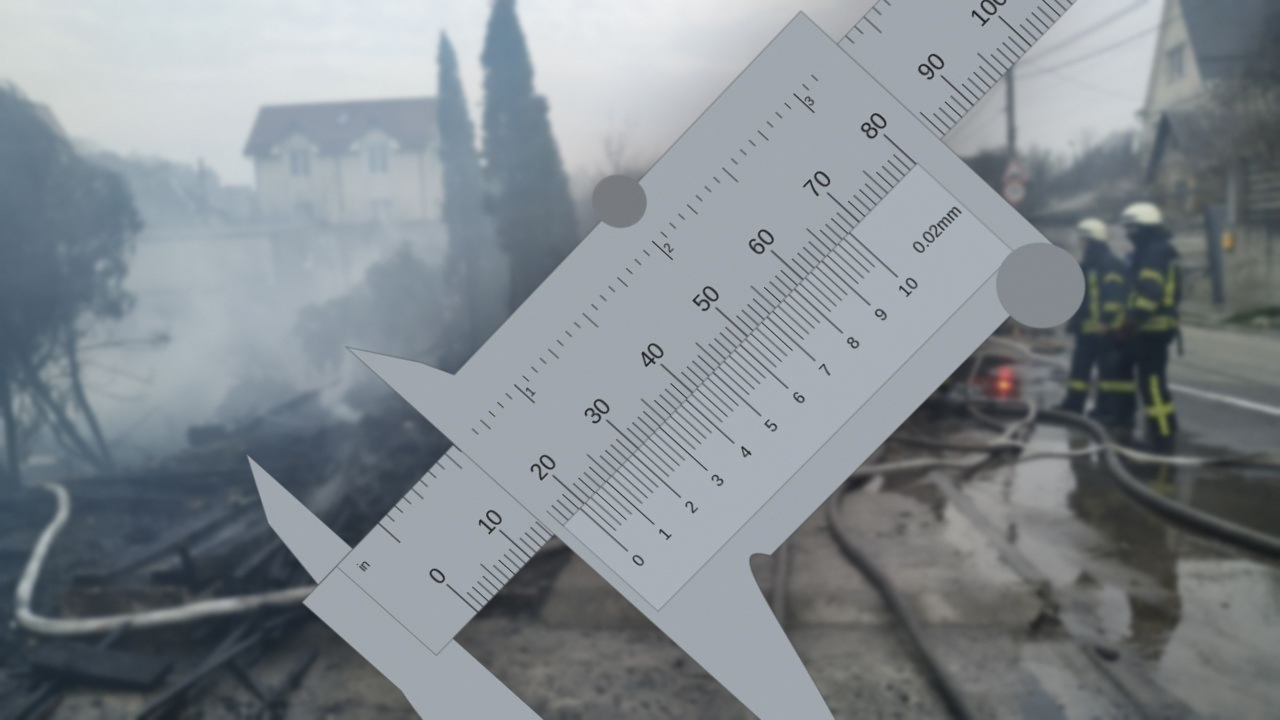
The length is value=19.2 unit=mm
